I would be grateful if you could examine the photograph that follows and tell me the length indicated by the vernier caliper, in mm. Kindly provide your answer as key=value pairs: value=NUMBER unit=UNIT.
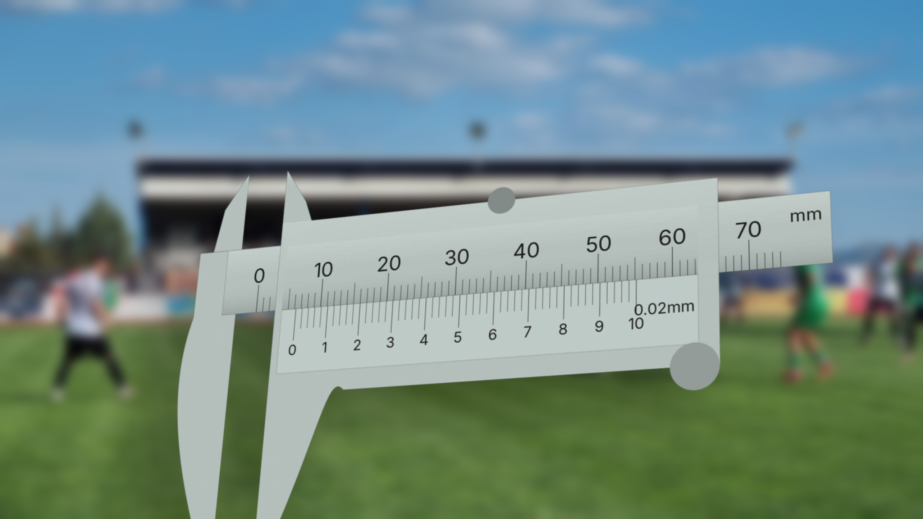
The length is value=6.2 unit=mm
